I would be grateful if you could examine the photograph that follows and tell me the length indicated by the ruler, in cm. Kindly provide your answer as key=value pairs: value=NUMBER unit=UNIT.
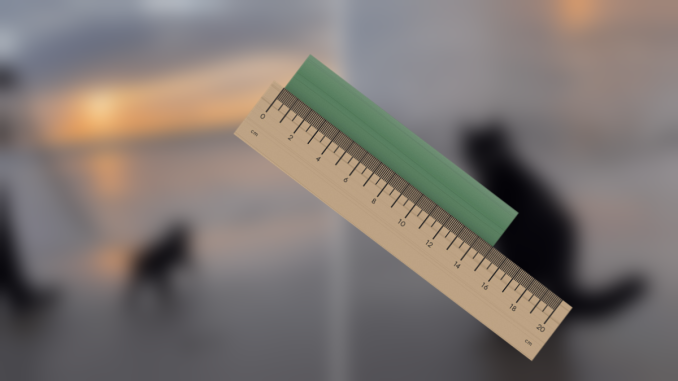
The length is value=15 unit=cm
